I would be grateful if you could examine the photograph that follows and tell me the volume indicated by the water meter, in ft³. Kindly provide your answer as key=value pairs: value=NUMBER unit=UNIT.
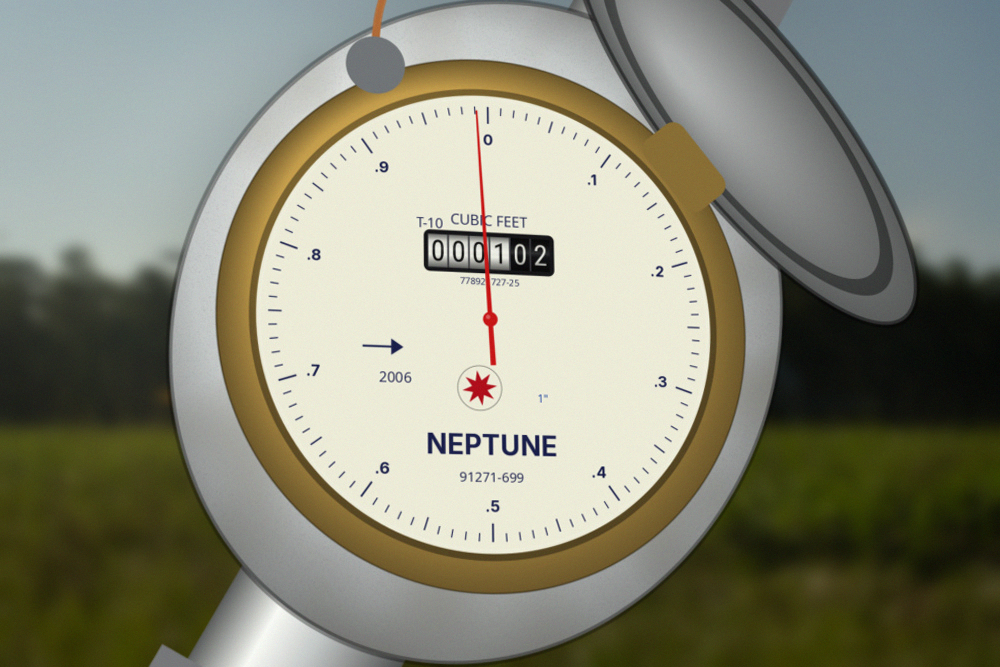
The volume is value=101.99 unit=ft³
